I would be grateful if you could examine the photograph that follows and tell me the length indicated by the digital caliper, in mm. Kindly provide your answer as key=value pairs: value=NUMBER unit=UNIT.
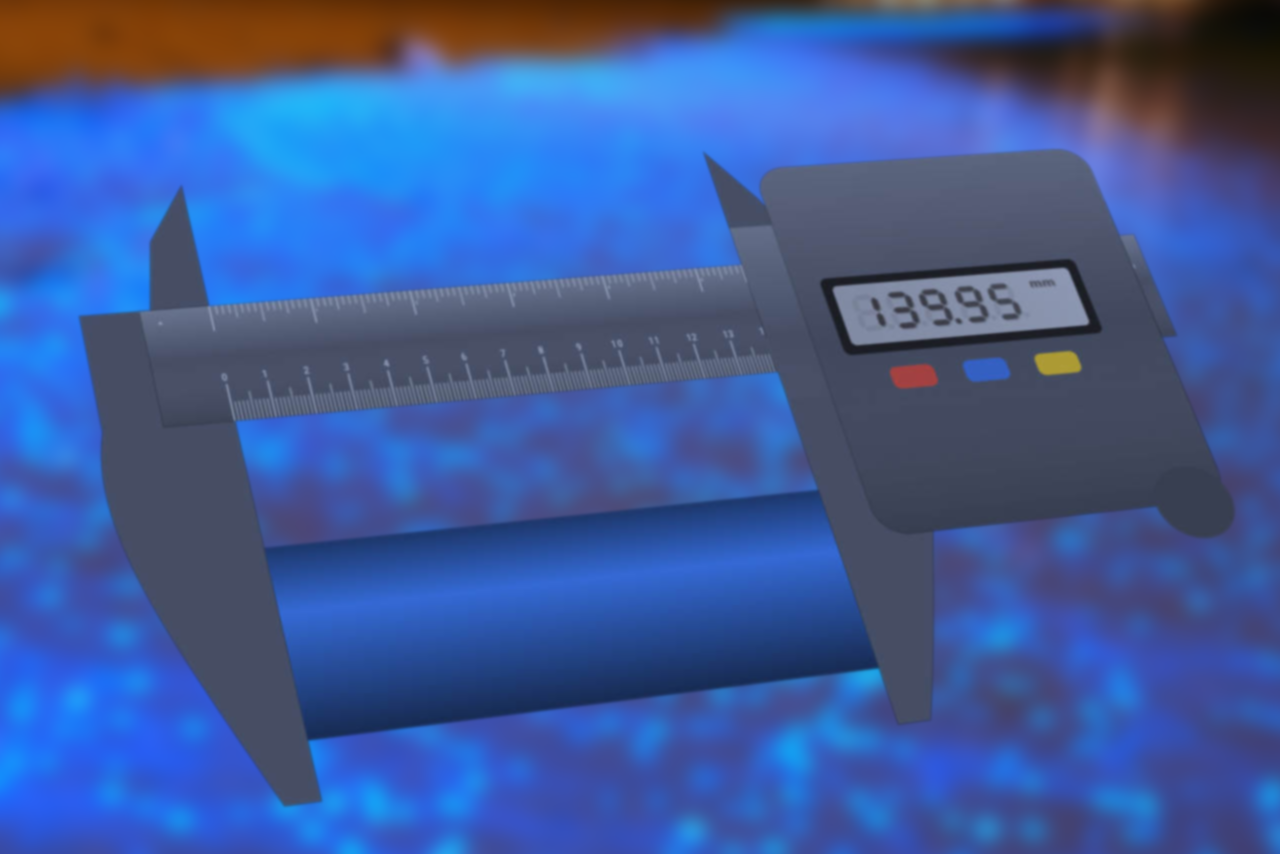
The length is value=139.95 unit=mm
